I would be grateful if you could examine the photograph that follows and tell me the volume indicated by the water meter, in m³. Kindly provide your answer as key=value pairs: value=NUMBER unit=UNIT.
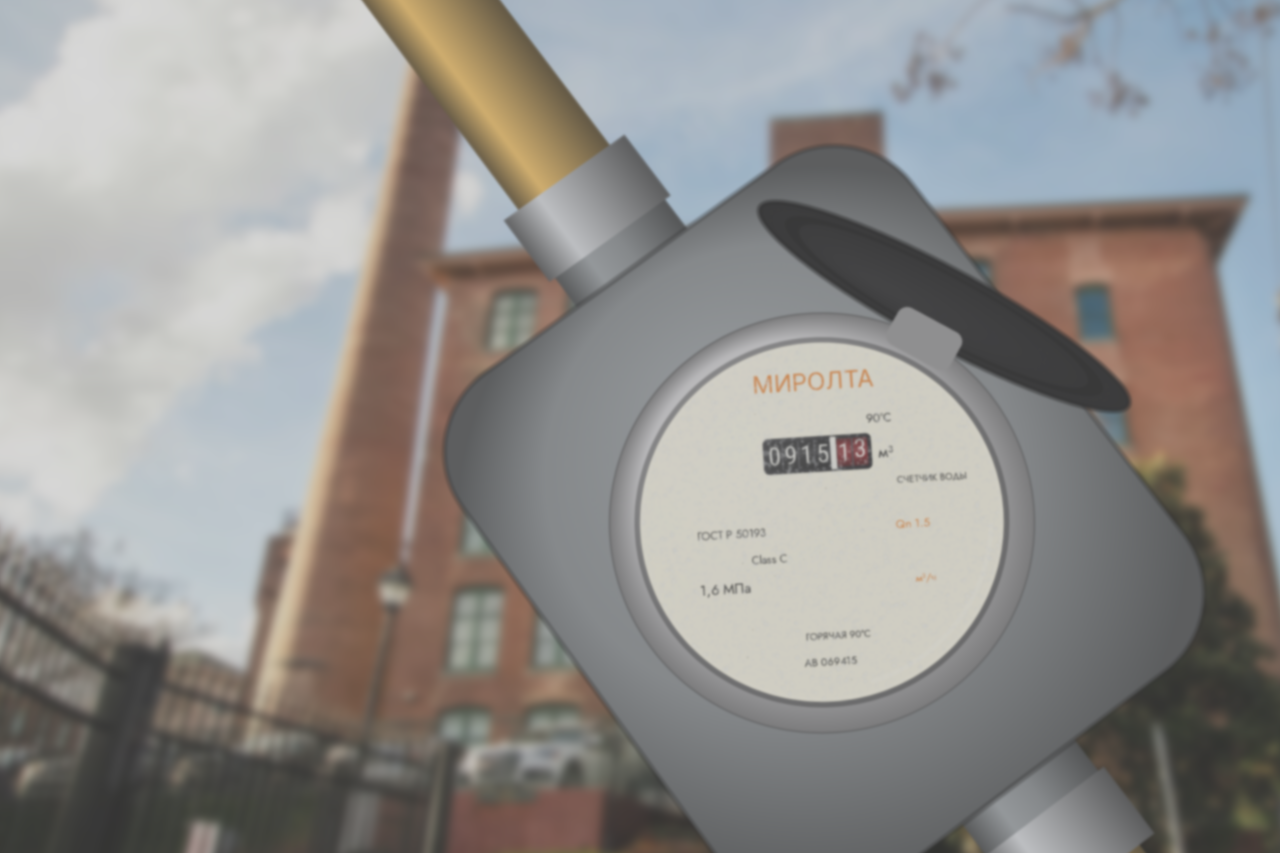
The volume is value=915.13 unit=m³
